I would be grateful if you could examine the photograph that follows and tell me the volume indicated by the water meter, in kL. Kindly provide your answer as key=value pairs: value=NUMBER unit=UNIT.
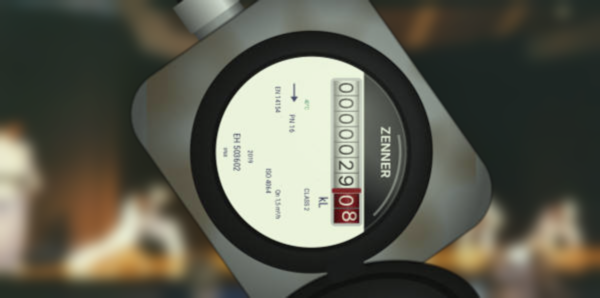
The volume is value=29.08 unit=kL
